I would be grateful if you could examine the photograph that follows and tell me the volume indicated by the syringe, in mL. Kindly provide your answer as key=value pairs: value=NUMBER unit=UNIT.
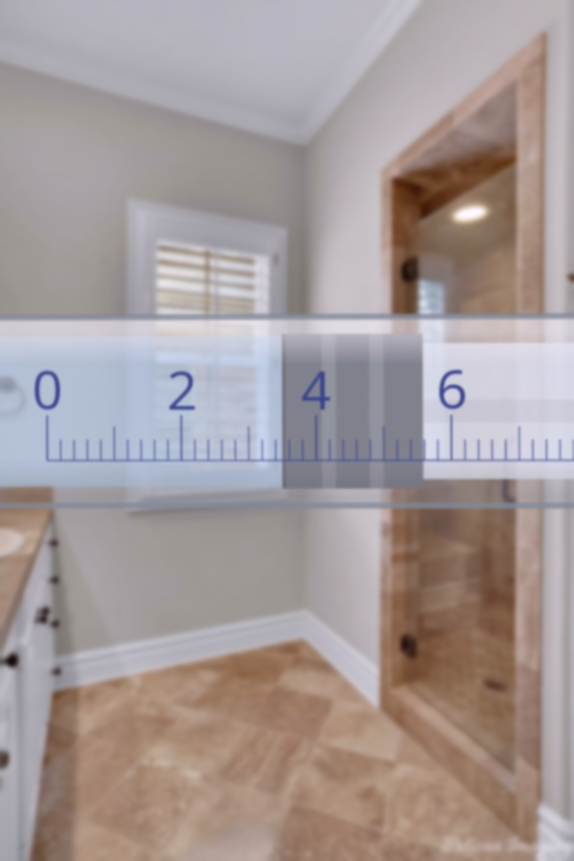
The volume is value=3.5 unit=mL
